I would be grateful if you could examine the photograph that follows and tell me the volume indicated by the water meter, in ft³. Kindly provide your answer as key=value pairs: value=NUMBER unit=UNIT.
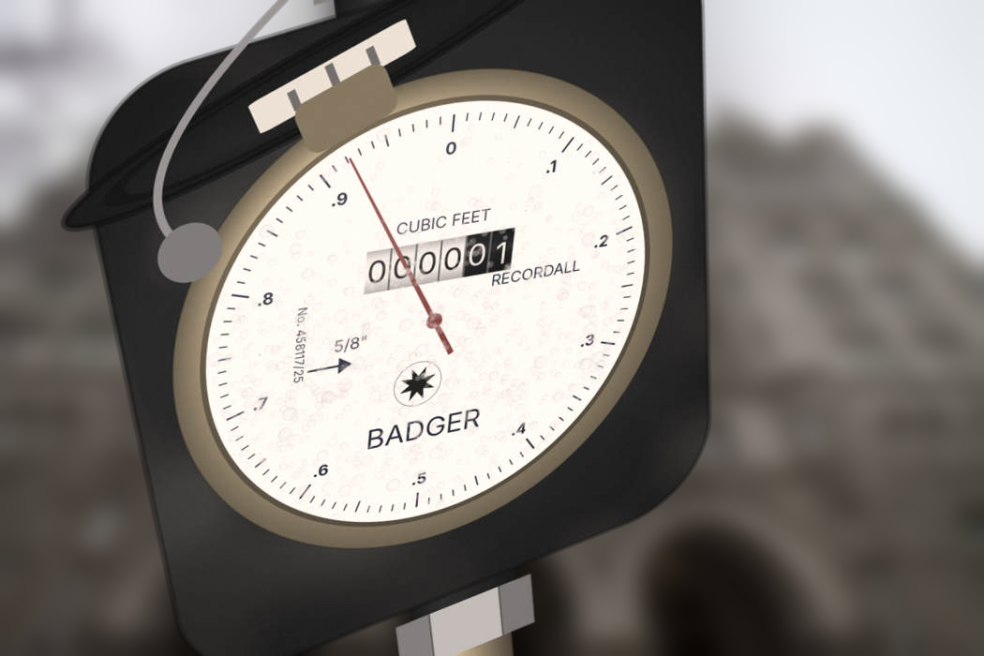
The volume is value=0.92 unit=ft³
